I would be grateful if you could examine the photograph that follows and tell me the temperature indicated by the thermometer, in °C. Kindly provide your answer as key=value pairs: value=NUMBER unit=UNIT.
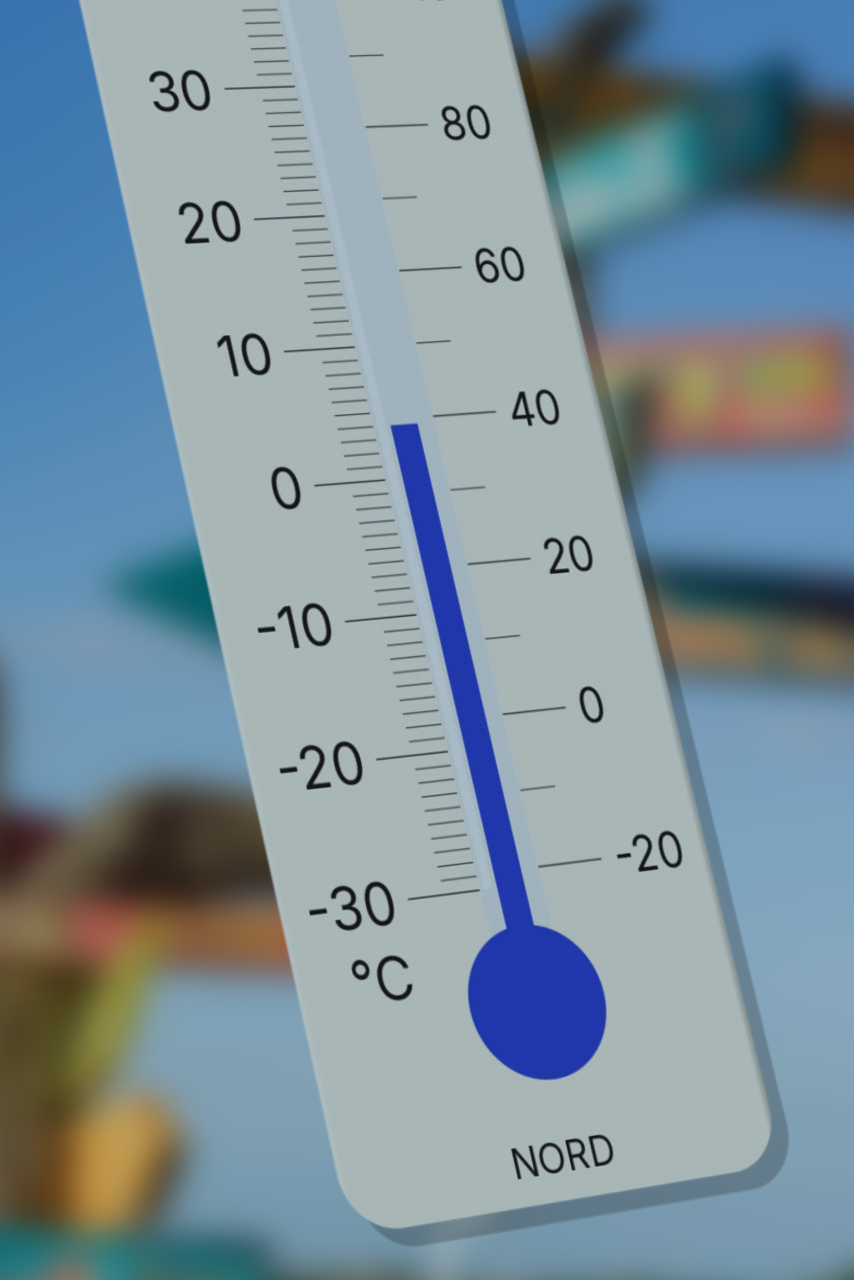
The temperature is value=4 unit=°C
